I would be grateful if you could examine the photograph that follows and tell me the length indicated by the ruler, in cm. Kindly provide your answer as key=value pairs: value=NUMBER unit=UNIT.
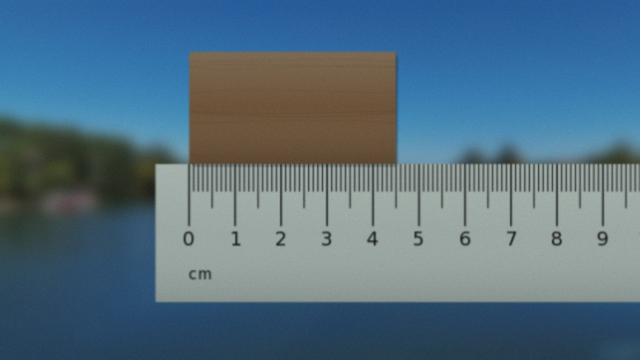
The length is value=4.5 unit=cm
